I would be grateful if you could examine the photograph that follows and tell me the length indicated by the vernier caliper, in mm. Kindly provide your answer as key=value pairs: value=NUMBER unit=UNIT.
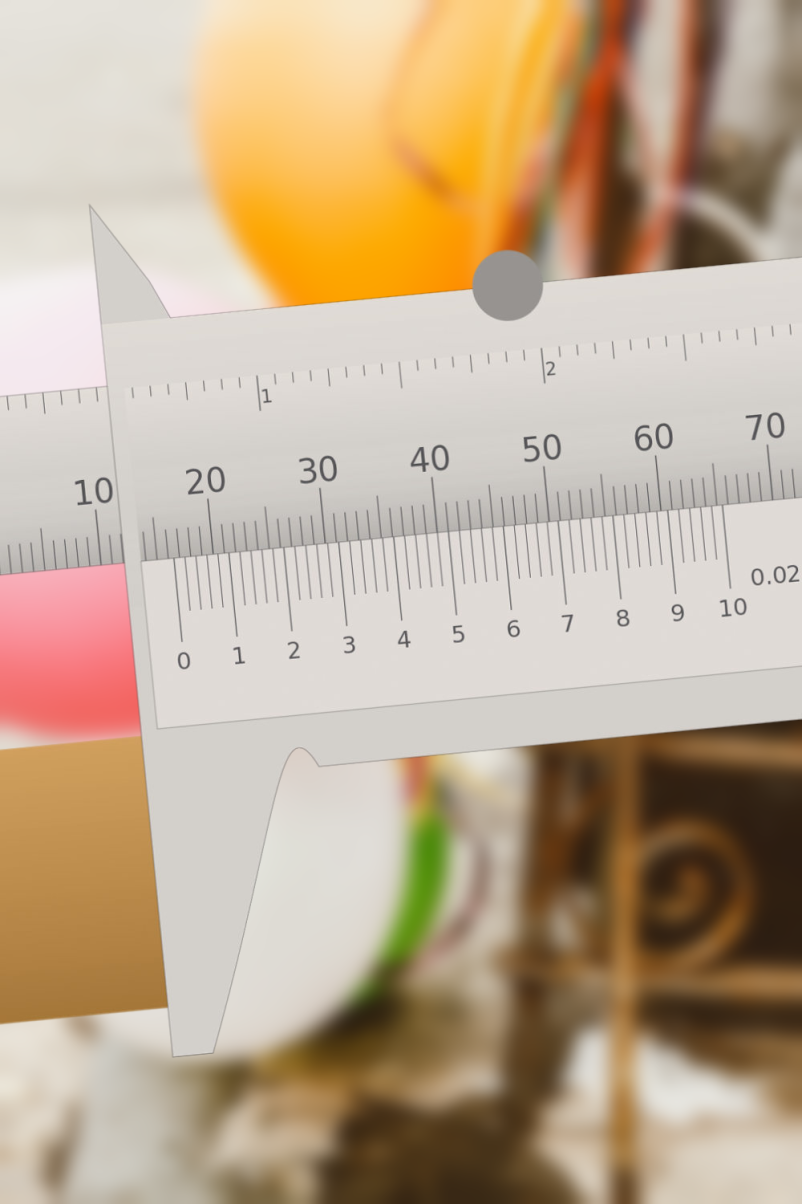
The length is value=16.5 unit=mm
